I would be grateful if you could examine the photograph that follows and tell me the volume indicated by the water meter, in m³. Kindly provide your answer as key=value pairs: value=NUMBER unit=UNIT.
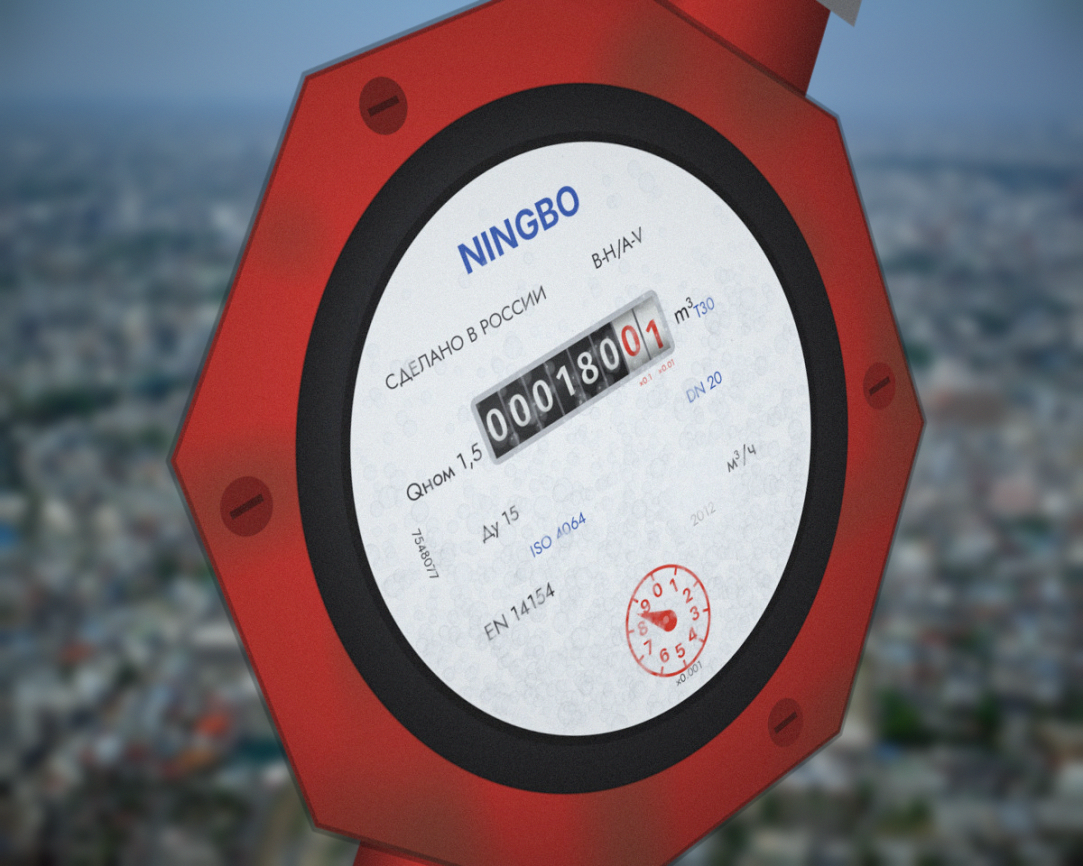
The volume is value=180.008 unit=m³
